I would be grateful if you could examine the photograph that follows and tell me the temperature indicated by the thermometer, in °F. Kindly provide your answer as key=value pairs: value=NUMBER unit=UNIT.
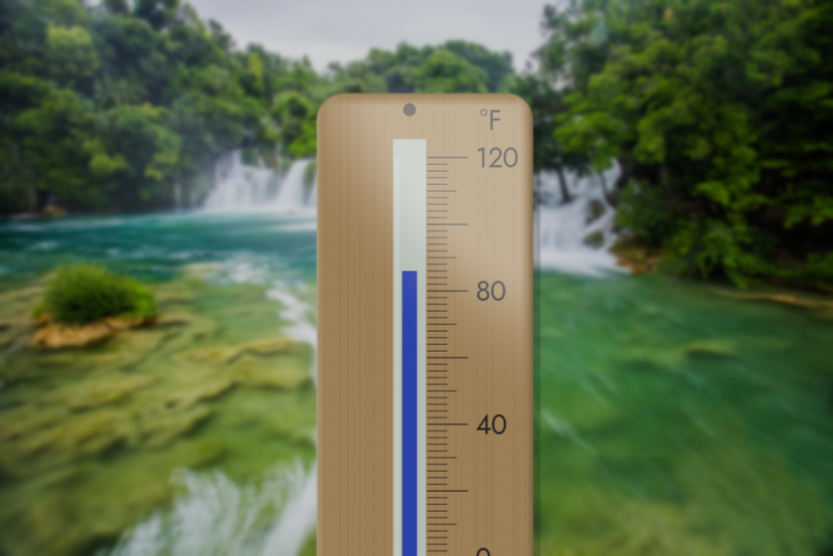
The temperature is value=86 unit=°F
